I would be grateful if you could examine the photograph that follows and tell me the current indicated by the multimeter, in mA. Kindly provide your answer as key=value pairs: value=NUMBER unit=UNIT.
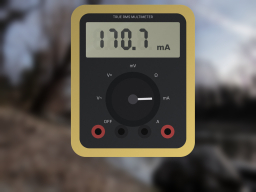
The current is value=170.7 unit=mA
